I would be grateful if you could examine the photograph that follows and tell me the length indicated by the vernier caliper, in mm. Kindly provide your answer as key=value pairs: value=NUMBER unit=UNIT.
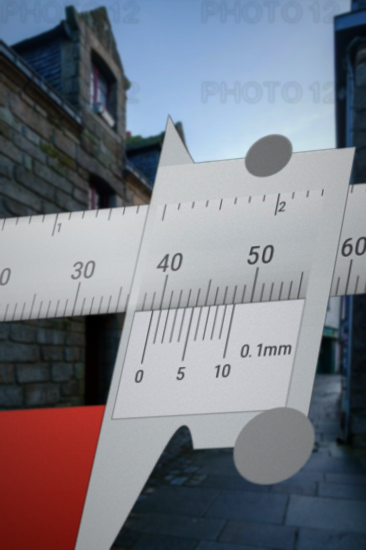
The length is value=39.2 unit=mm
